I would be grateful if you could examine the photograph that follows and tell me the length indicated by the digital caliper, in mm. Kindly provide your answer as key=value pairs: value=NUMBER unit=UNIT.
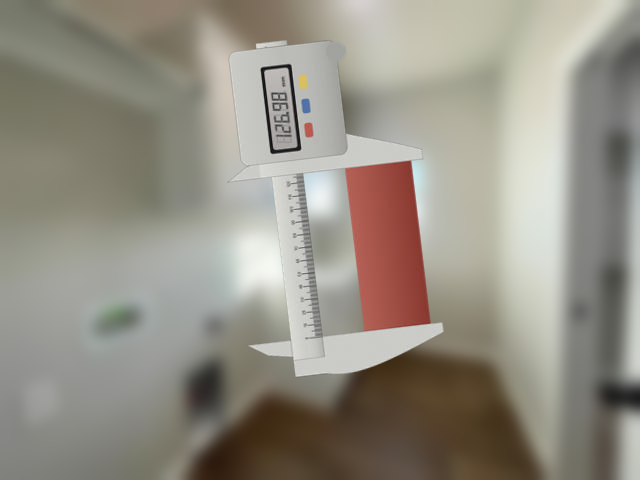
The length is value=126.98 unit=mm
